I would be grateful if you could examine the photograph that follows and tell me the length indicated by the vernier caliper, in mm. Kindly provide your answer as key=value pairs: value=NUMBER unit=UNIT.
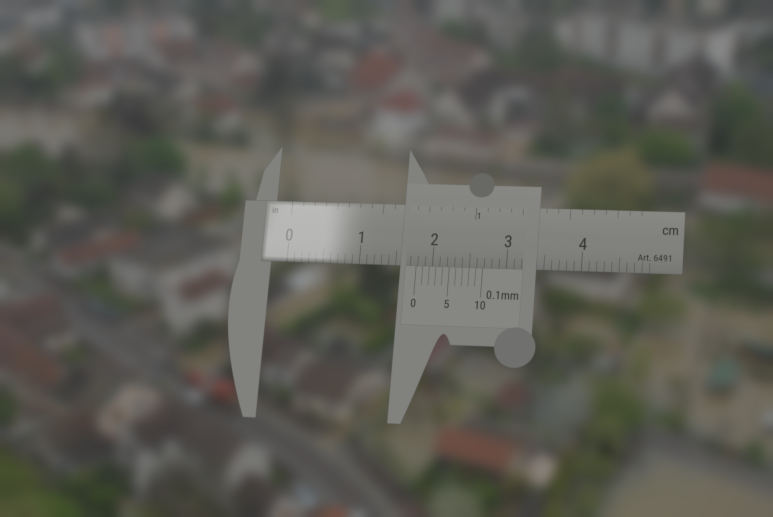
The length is value=17.8 unit=mm
